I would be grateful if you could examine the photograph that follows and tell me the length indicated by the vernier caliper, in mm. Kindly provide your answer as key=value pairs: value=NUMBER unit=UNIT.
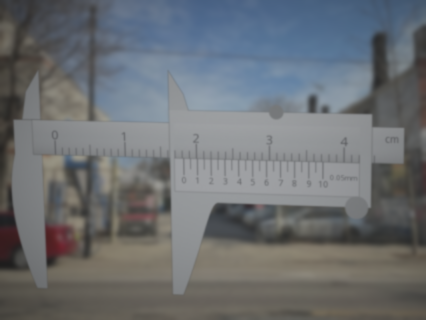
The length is value=18.2 unit=mm
